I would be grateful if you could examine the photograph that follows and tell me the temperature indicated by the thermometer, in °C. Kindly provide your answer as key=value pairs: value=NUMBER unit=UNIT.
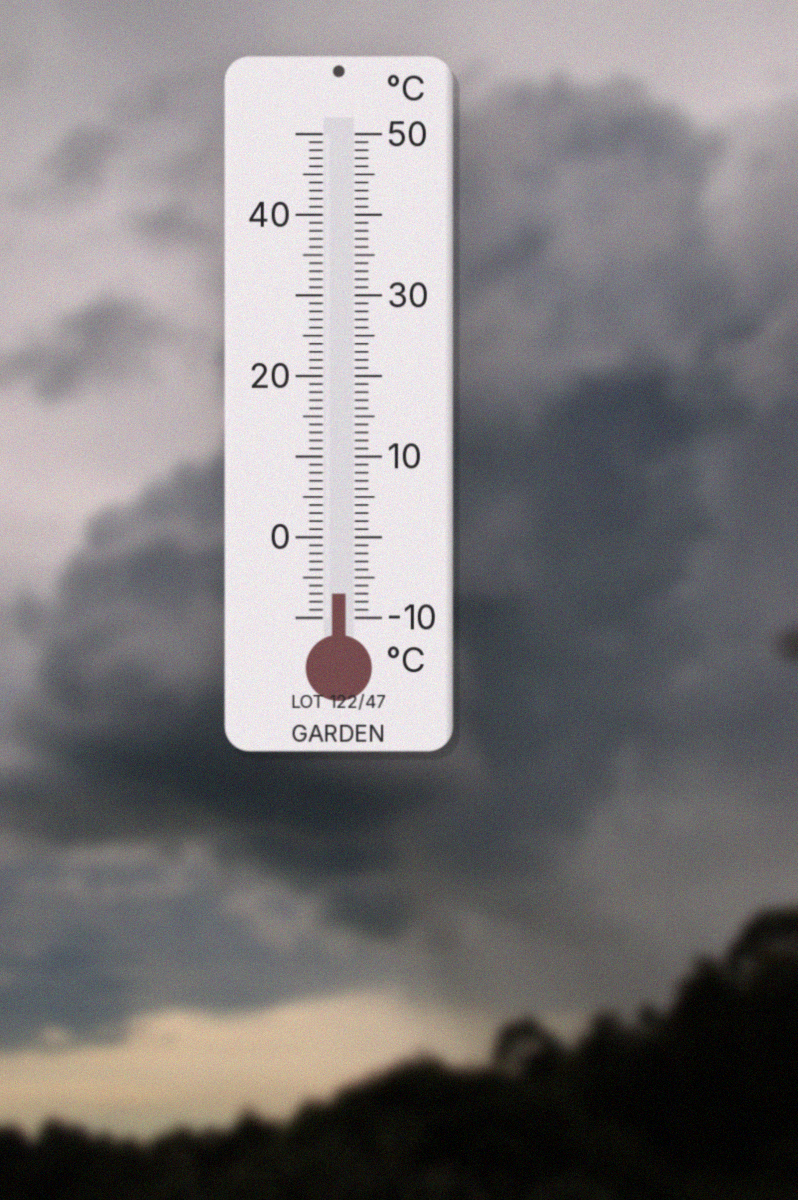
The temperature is value=-7 unit=°C
